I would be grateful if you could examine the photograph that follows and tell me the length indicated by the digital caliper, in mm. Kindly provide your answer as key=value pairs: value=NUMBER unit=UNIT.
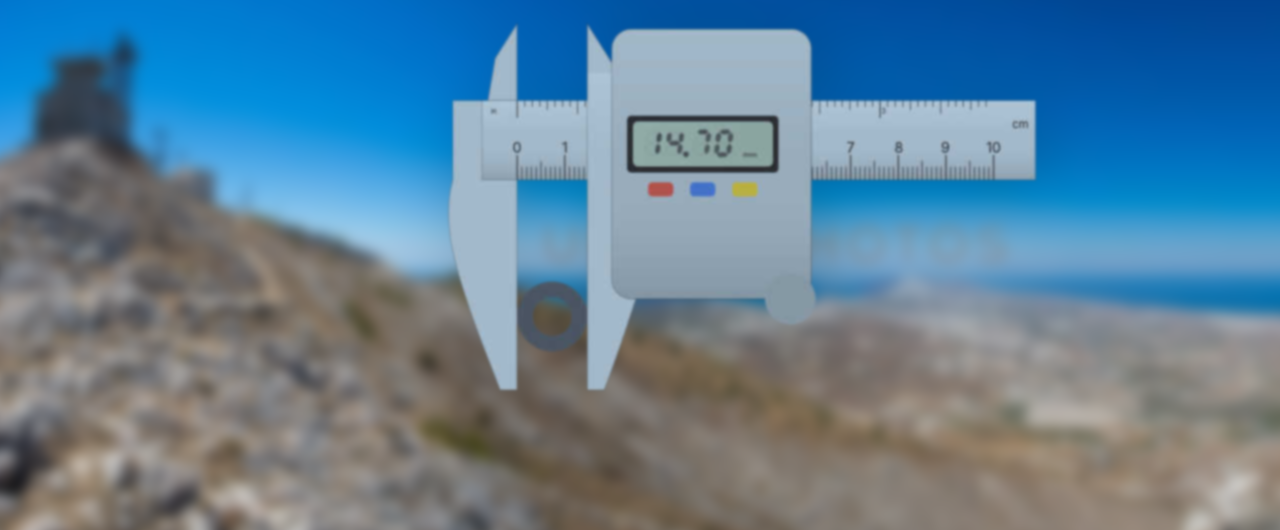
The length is value=14.70 unit=mm
